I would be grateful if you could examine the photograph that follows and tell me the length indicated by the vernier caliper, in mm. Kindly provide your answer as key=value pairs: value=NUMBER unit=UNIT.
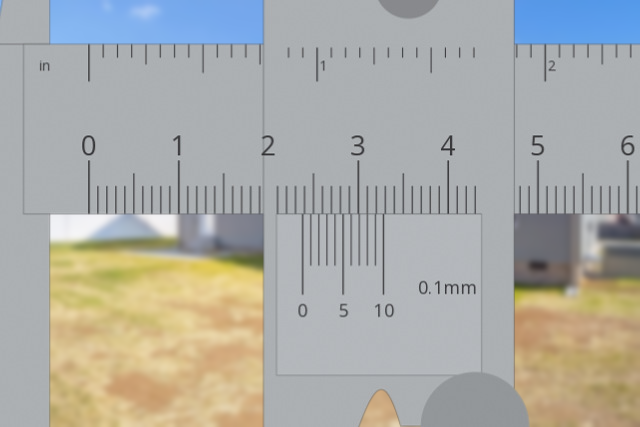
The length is value=23.8 unit=mm
